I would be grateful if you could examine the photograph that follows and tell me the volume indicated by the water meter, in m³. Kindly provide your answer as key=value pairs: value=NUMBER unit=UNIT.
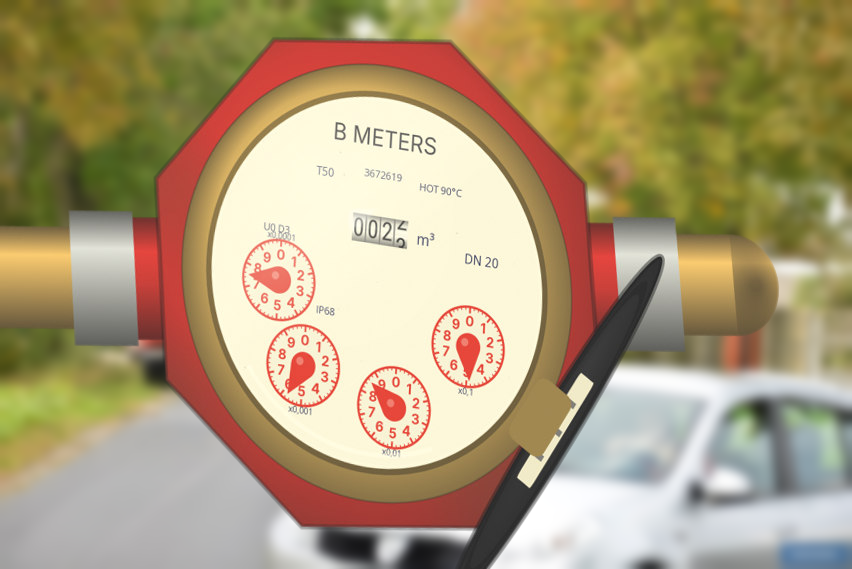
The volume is value=22.4857 unit=m³
